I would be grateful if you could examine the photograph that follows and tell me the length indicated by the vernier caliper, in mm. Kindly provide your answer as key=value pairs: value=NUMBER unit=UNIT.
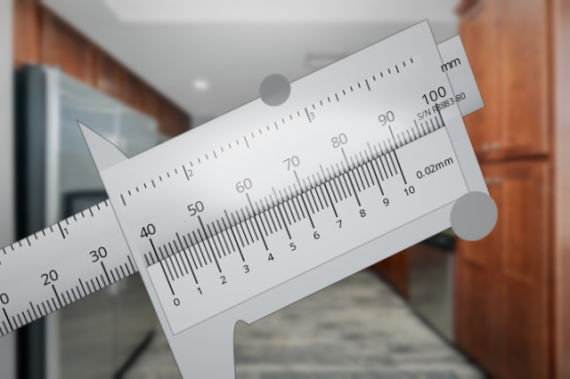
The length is value=40.2 unit=mm
